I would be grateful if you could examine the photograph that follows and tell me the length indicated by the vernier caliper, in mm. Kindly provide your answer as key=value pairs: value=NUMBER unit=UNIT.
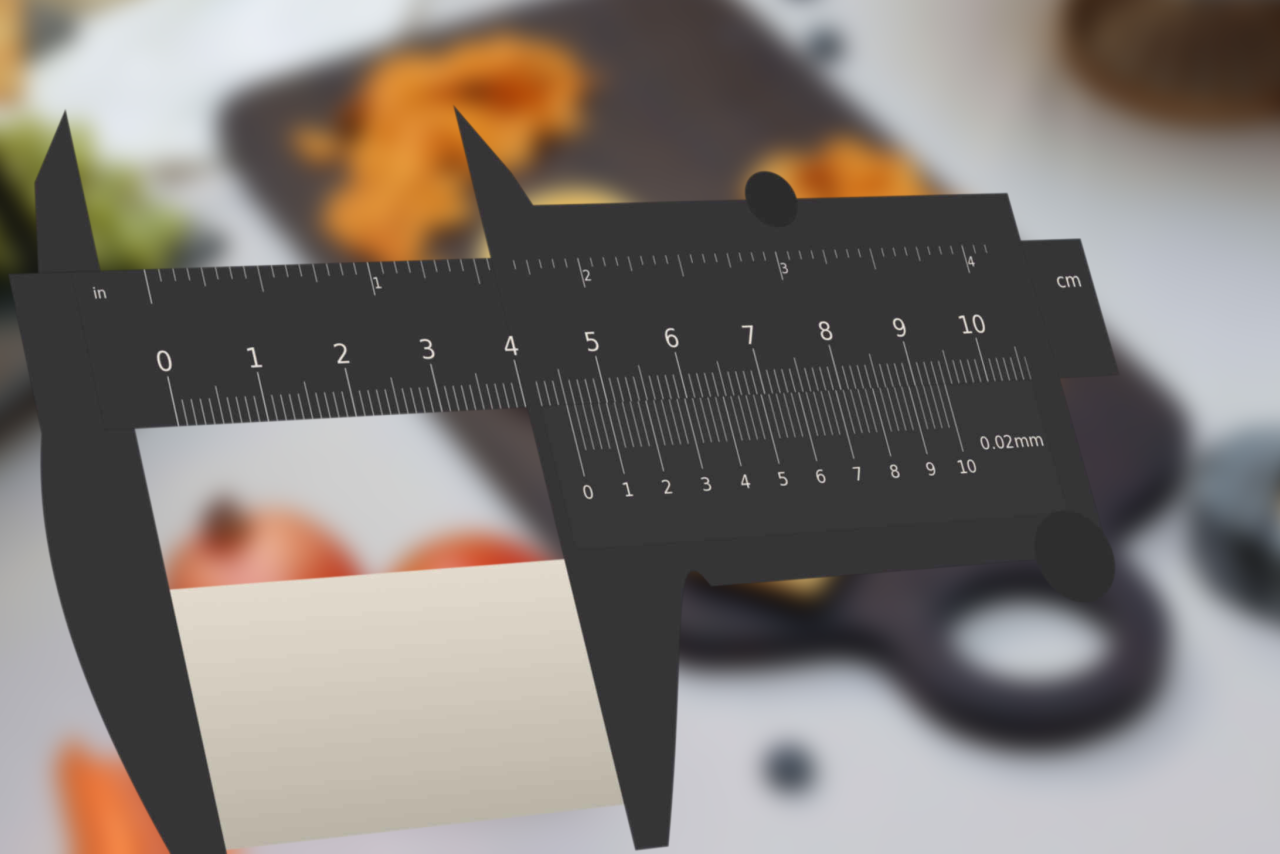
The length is value=45.0 unit=mm
